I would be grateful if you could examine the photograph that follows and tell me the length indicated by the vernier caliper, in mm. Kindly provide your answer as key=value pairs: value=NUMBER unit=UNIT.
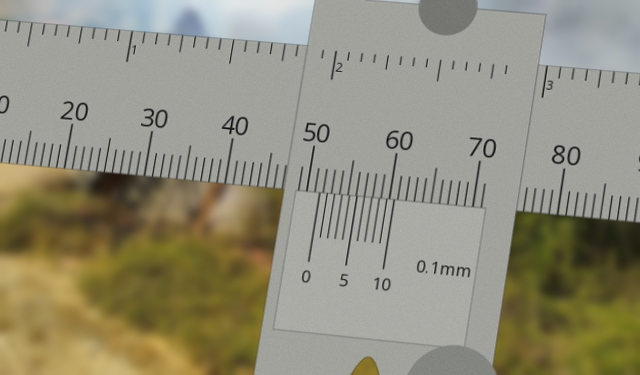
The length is value=51.6 unit=mm
